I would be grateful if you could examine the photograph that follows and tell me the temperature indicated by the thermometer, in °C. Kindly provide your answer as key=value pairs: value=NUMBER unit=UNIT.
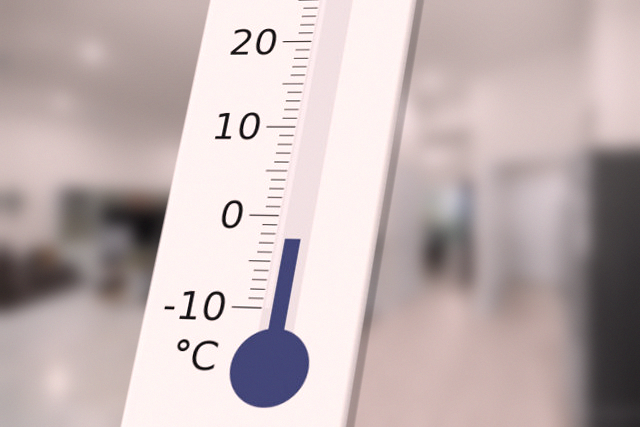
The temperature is value=-2.5 unit=°C
